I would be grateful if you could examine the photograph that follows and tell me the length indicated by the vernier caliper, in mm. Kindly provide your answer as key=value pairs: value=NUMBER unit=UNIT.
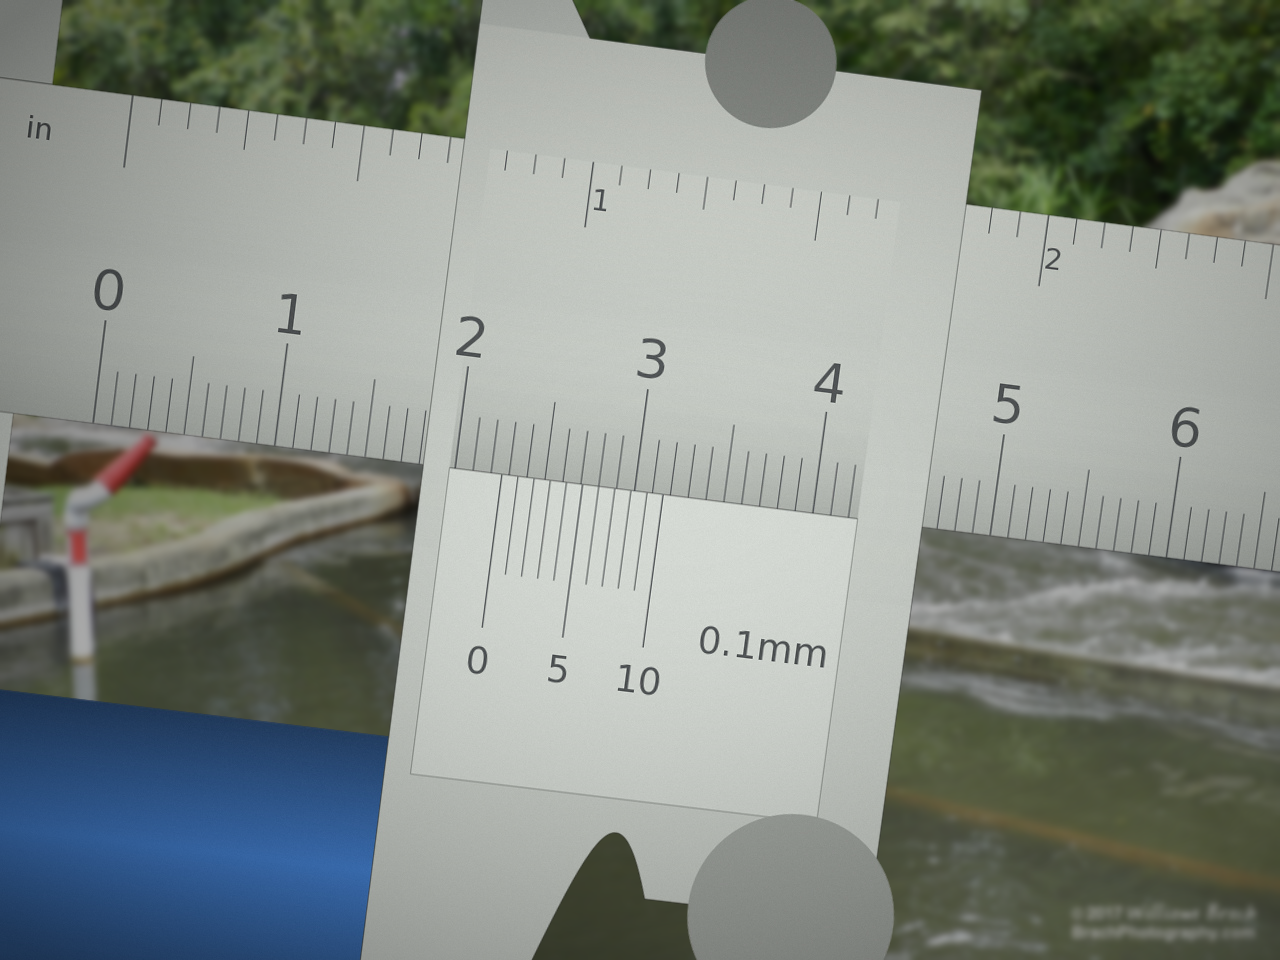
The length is value=22.6 unit=mm
